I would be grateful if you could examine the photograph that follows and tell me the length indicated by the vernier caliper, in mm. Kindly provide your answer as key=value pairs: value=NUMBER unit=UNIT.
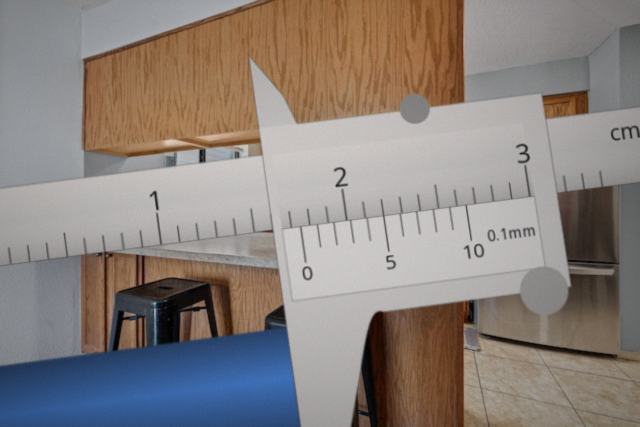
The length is value=17.5 unit=mm
